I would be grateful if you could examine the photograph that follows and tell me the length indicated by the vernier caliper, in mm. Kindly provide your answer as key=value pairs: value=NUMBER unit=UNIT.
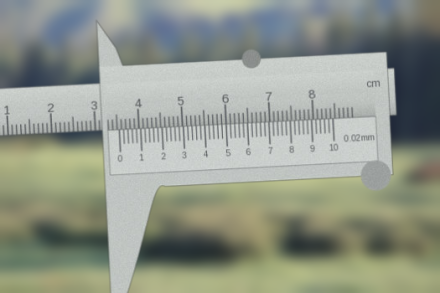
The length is value=35.5 unit=mm
